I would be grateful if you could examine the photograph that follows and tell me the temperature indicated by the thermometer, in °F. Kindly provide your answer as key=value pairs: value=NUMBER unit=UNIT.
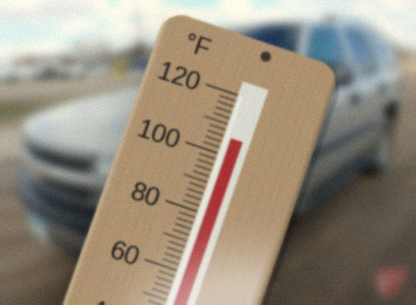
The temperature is value=106 unit=°F
